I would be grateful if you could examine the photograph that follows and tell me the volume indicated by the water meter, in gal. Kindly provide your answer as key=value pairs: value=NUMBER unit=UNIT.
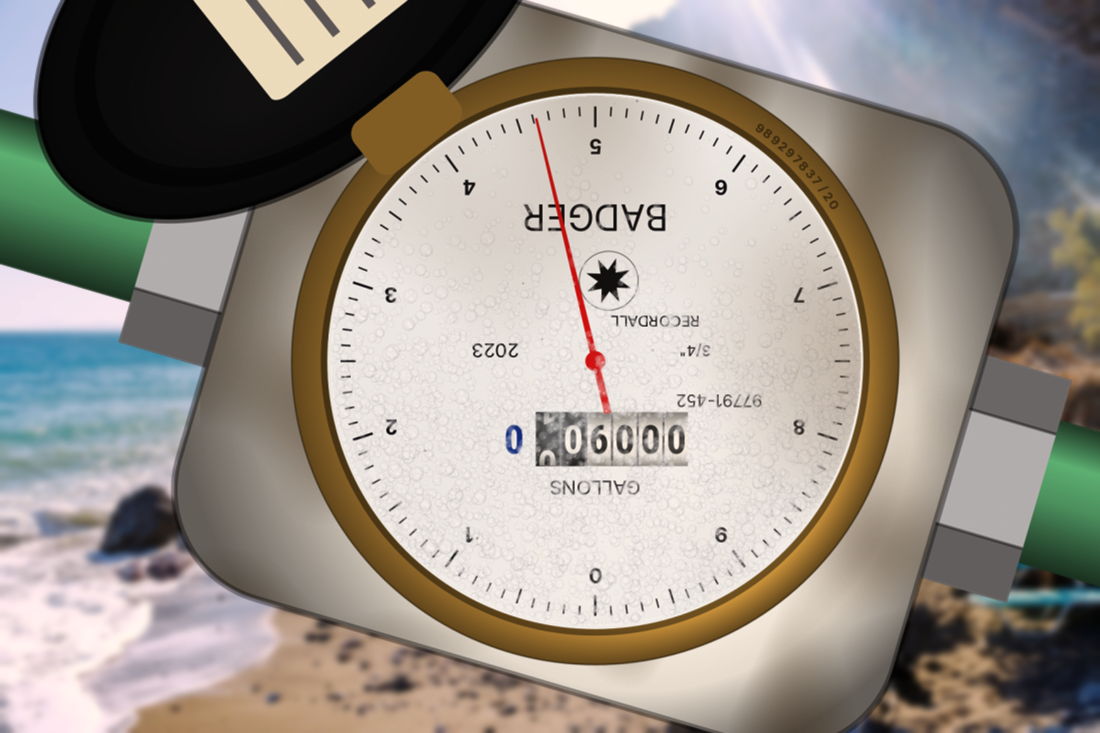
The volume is value=9004.6 unit=gal
